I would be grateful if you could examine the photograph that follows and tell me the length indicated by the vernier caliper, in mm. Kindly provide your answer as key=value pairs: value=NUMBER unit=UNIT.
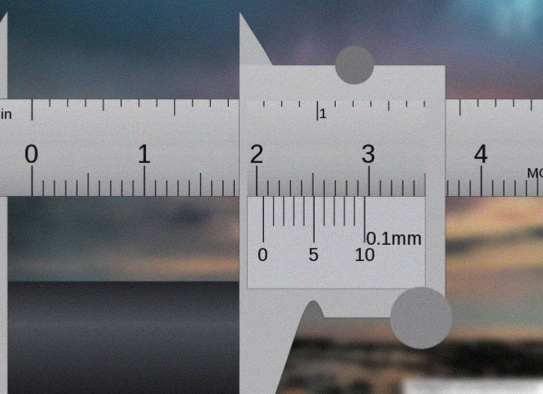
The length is value=20.6 unit=mm
